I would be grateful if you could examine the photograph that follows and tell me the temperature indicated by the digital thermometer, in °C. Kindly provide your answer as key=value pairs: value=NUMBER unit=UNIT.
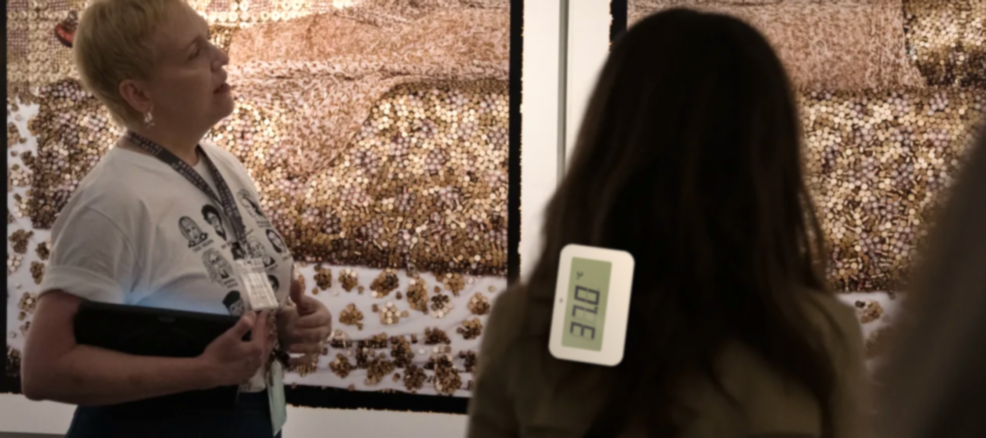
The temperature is value=37.0 unit=°C
